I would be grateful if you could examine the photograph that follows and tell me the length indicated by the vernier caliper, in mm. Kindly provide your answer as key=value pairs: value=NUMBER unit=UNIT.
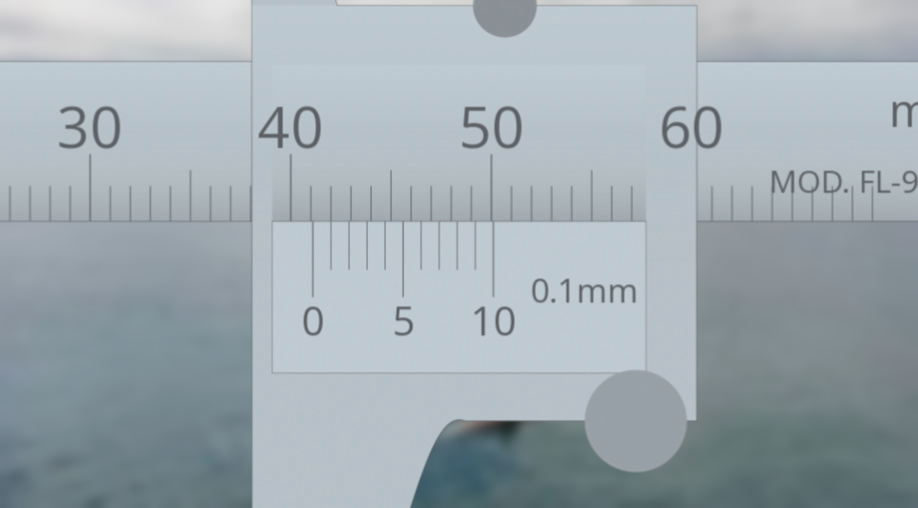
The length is value=41.1 unit=mm
